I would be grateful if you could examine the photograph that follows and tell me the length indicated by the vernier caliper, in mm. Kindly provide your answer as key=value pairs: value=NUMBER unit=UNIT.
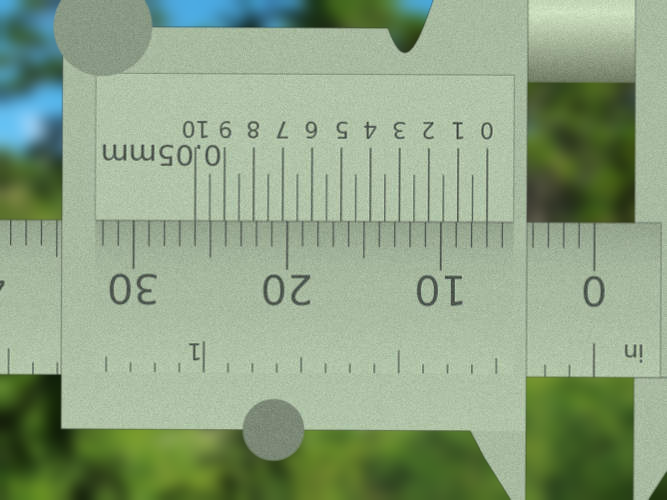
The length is value=7.0 unit=mm
